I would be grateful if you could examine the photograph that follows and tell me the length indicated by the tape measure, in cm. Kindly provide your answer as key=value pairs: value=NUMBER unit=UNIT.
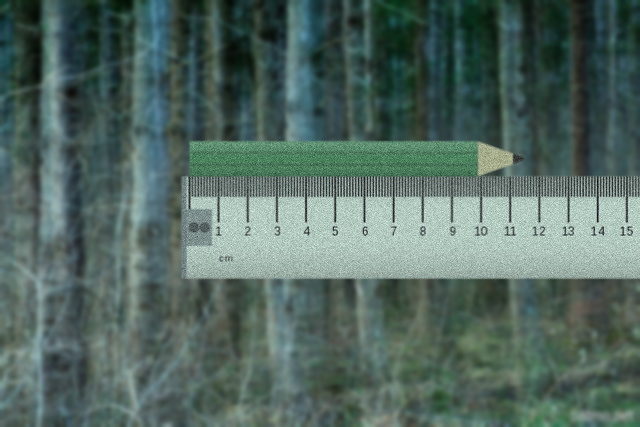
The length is value=11.5 unit=cm
